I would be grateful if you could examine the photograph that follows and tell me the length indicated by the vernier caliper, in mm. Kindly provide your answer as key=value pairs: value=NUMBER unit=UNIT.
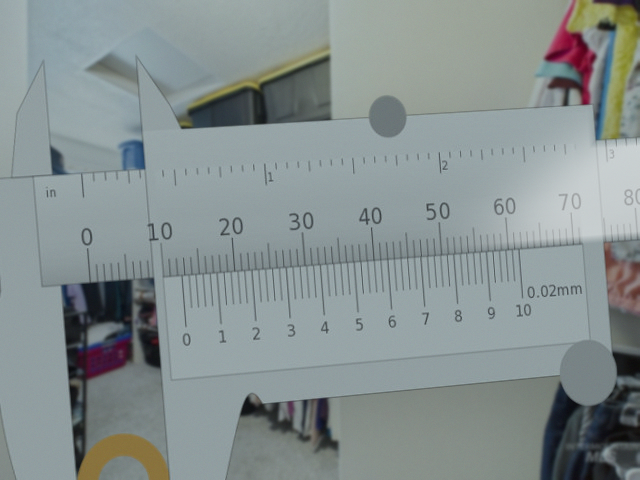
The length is value=12.6 unit=mm
